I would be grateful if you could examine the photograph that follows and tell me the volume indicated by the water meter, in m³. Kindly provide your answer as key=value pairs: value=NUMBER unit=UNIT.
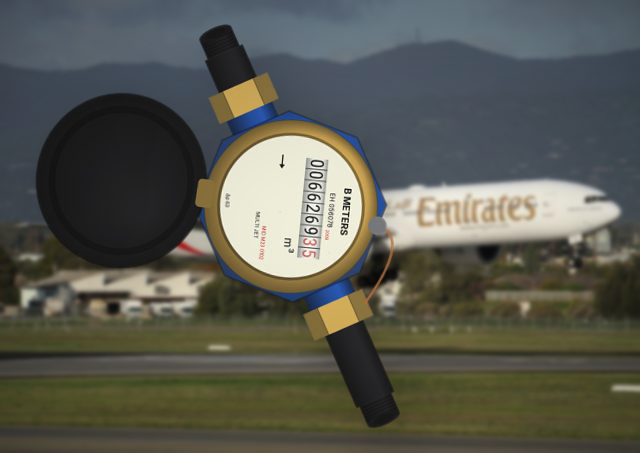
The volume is value=66269.35 unit=m³
